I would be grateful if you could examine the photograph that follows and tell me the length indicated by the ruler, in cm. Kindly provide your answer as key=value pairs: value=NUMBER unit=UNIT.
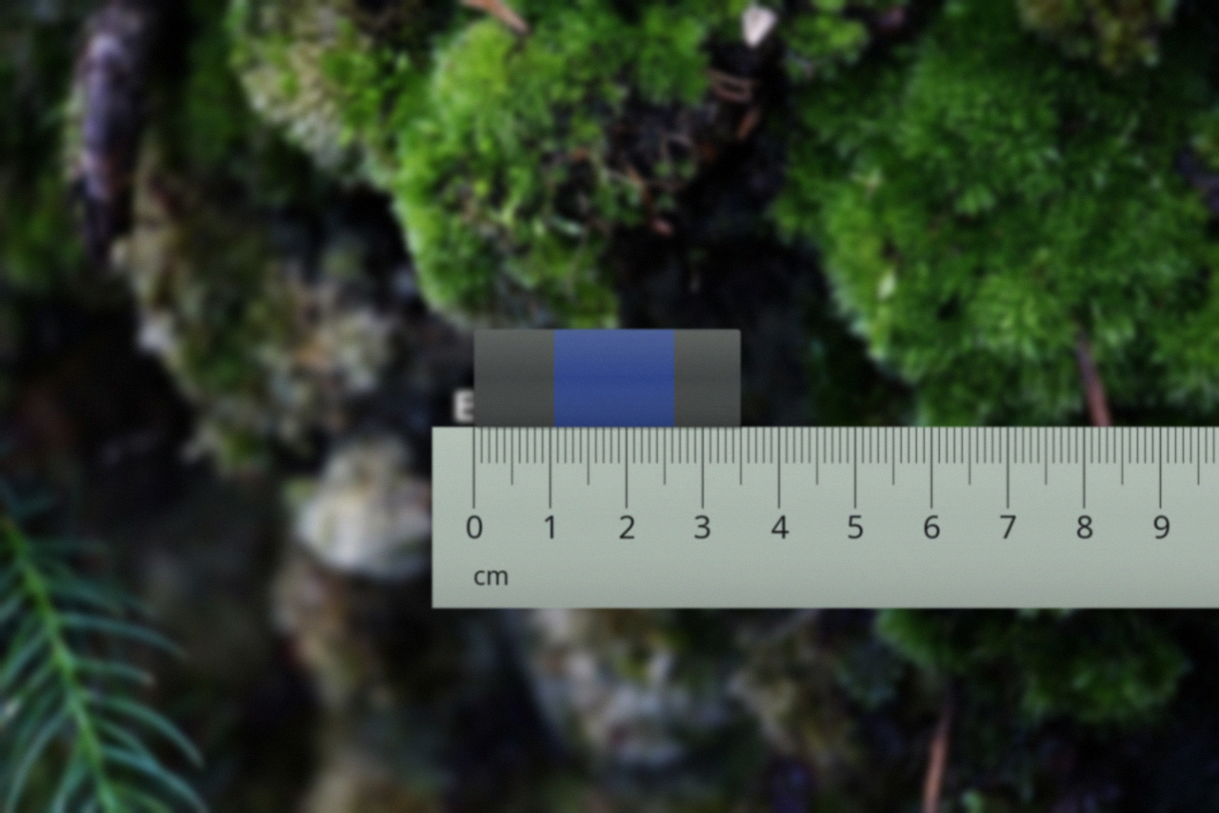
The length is value=3.5 unit=cm
